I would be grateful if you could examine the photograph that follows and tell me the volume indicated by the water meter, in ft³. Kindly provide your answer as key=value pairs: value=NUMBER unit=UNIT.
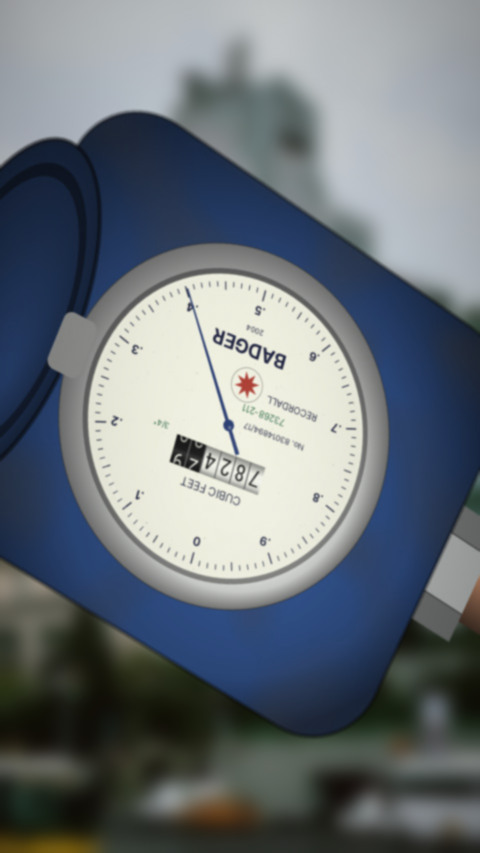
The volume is value=782429.40 unit=ft³
